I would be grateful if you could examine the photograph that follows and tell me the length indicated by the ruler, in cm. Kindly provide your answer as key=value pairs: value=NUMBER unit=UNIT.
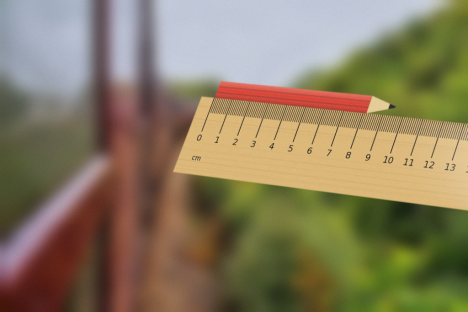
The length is value=9.5 unit=cm
